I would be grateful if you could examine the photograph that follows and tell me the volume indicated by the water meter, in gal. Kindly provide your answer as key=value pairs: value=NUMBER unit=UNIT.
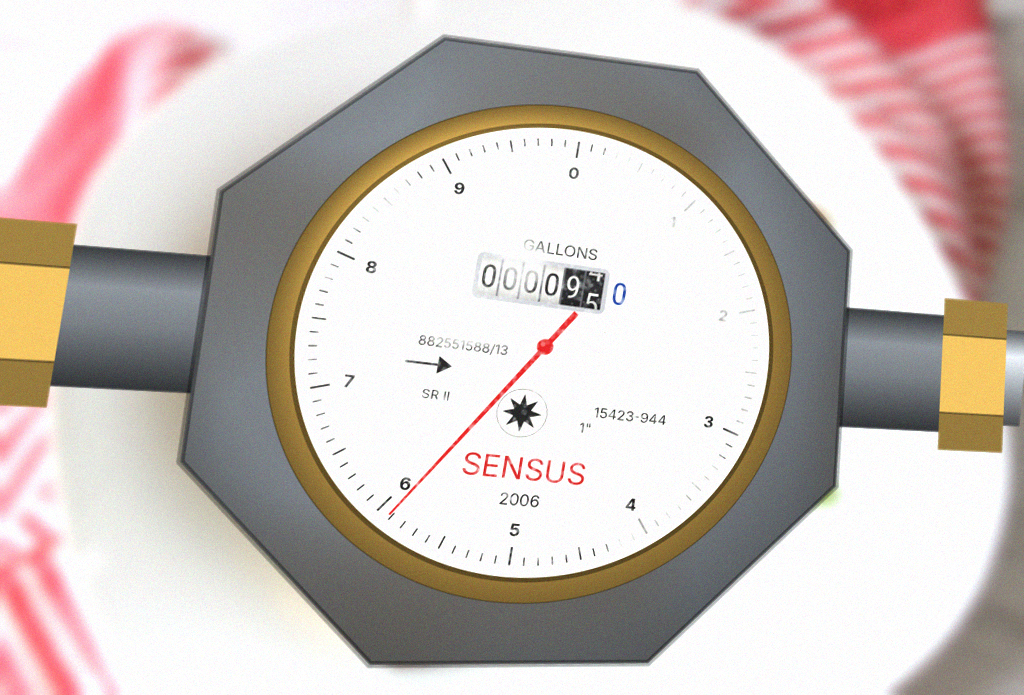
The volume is value=945.9 unit=gal
